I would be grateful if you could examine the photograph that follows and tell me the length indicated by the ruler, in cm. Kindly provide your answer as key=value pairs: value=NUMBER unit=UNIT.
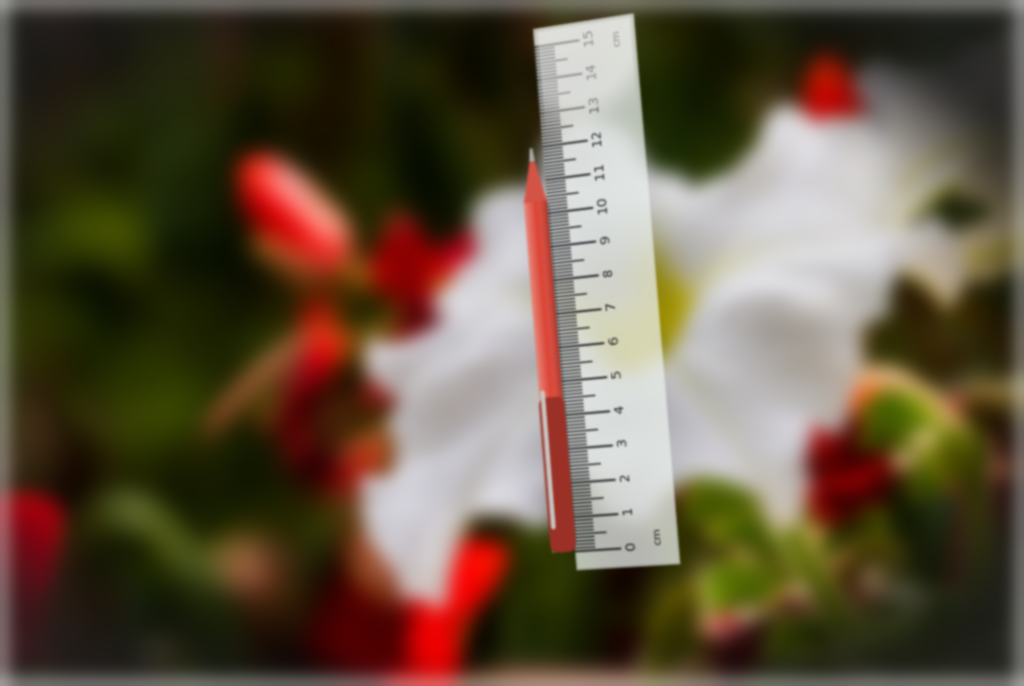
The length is value=12 unit=cm
